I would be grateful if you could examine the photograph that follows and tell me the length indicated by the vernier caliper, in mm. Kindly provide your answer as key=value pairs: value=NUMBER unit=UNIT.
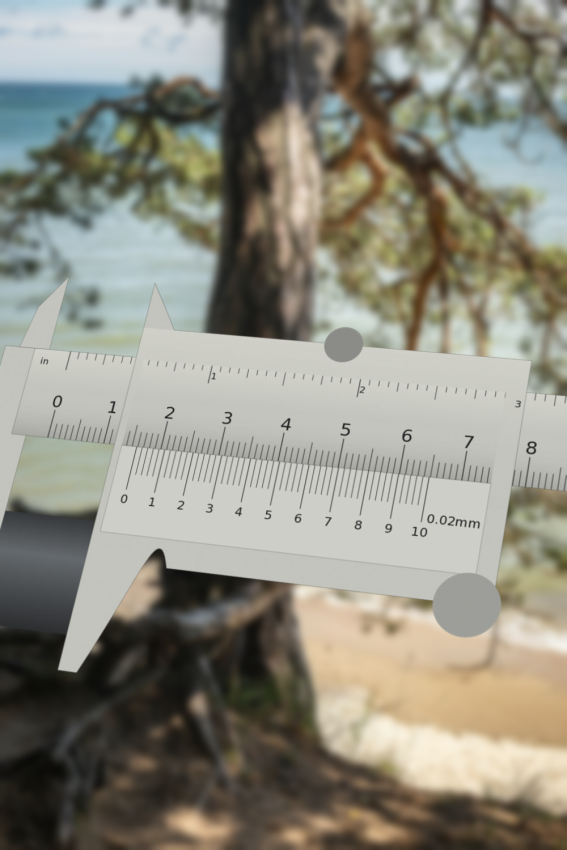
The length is value=15.8 unit=mm
